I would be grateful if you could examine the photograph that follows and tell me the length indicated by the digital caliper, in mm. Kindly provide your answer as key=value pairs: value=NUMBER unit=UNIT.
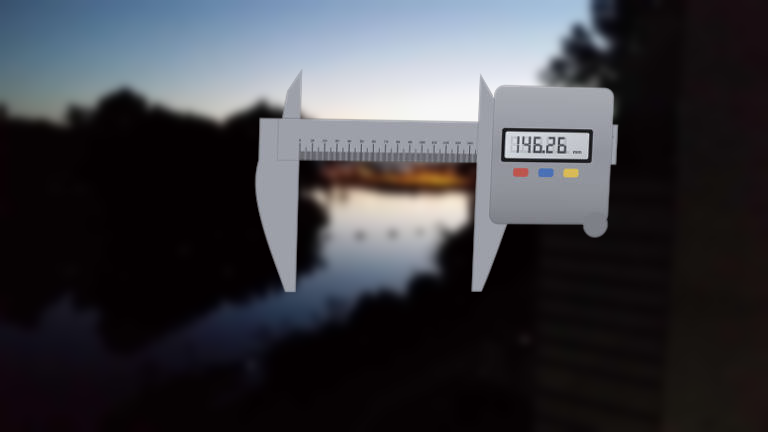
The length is value=146.26 unit=mm
